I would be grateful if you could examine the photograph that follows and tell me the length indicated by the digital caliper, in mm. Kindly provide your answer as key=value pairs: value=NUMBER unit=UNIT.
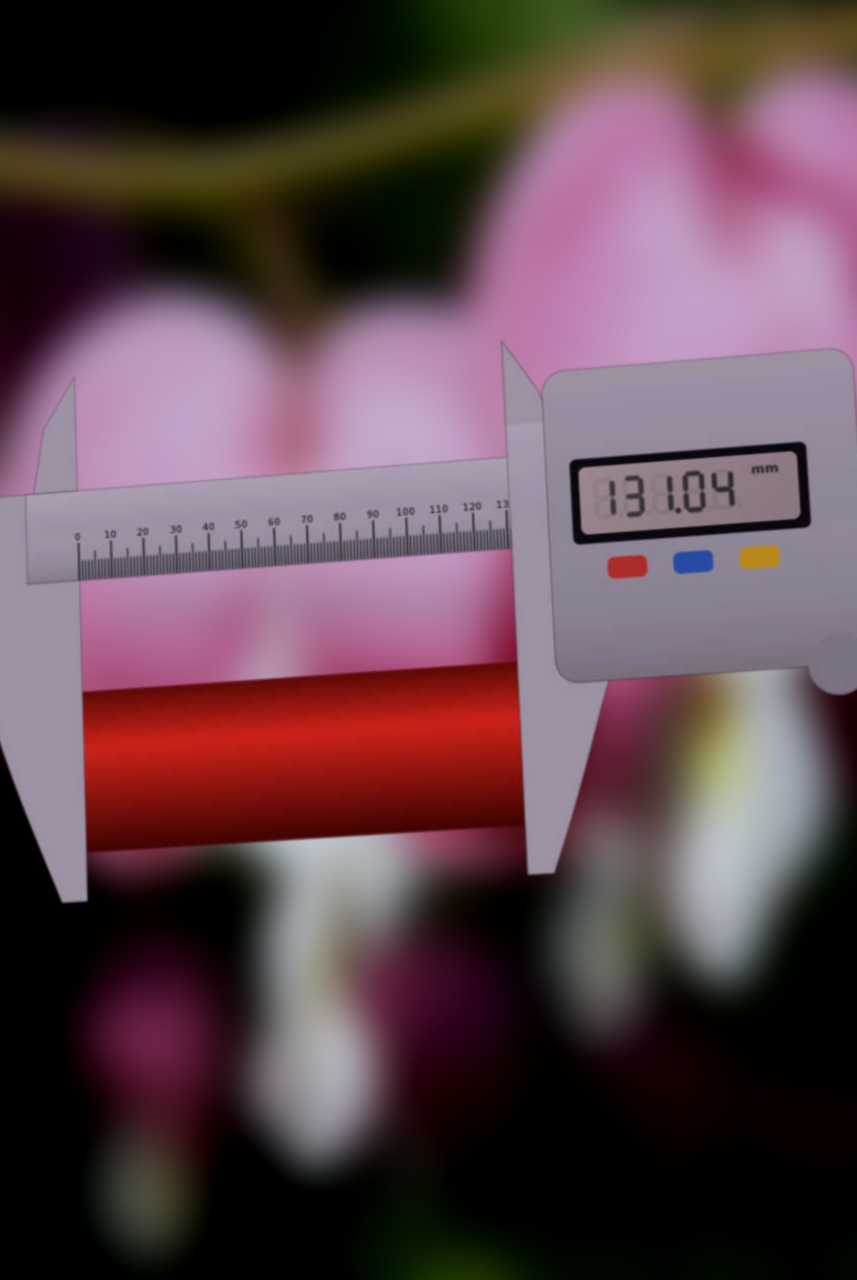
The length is value=131.04 unit=mm
